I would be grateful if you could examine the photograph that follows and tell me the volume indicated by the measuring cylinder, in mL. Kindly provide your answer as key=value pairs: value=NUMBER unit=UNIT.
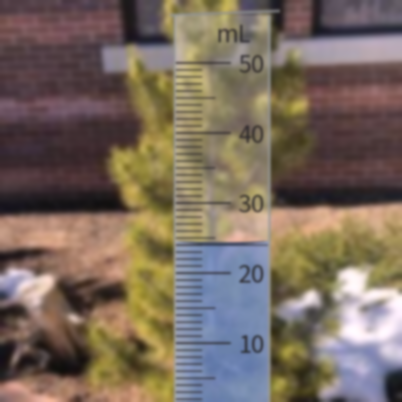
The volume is value=24 unit=mL
